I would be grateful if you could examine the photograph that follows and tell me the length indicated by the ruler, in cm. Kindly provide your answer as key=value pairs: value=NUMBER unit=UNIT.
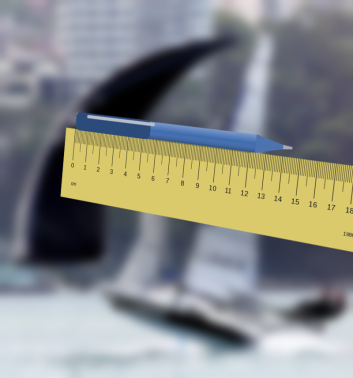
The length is value=14.5 unit=cm
